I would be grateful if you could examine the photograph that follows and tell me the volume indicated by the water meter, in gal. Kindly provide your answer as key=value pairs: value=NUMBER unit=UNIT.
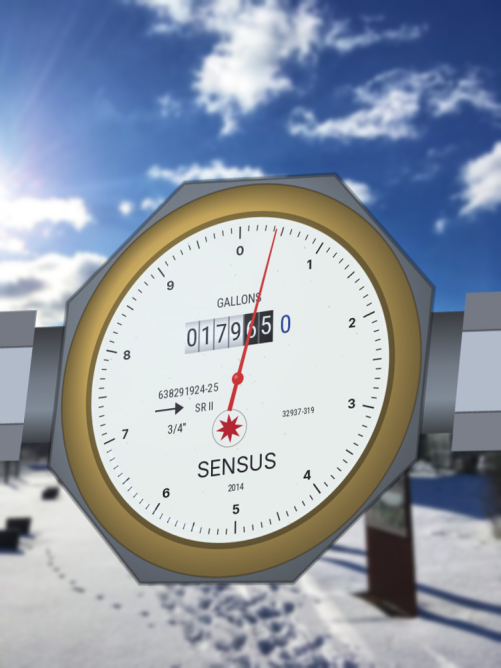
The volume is value=179650.4 unit=gal
